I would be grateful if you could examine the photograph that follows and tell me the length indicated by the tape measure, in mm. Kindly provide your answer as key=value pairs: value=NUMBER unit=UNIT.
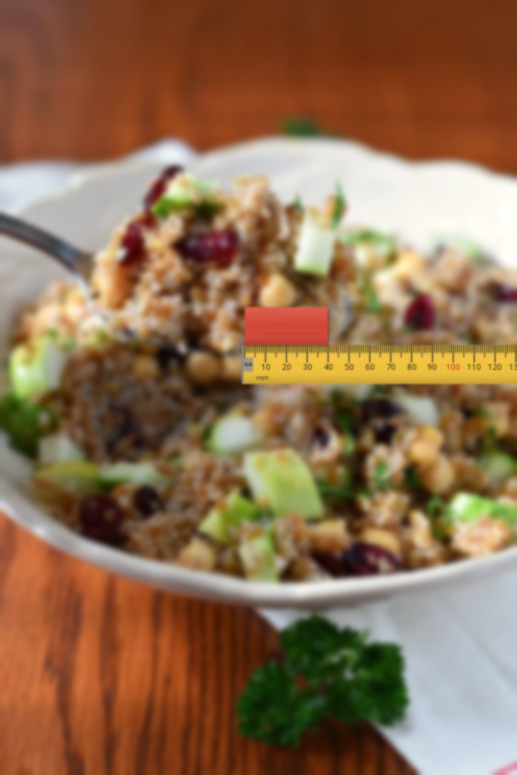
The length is value=40 unit=mm
